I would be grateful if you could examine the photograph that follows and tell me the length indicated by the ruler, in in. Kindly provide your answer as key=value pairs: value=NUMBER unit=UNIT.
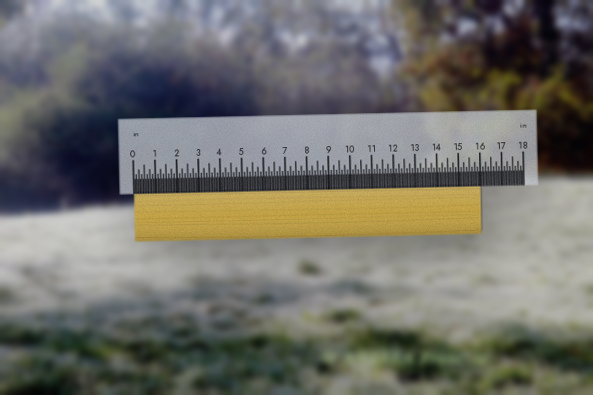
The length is value=16 unit=in
